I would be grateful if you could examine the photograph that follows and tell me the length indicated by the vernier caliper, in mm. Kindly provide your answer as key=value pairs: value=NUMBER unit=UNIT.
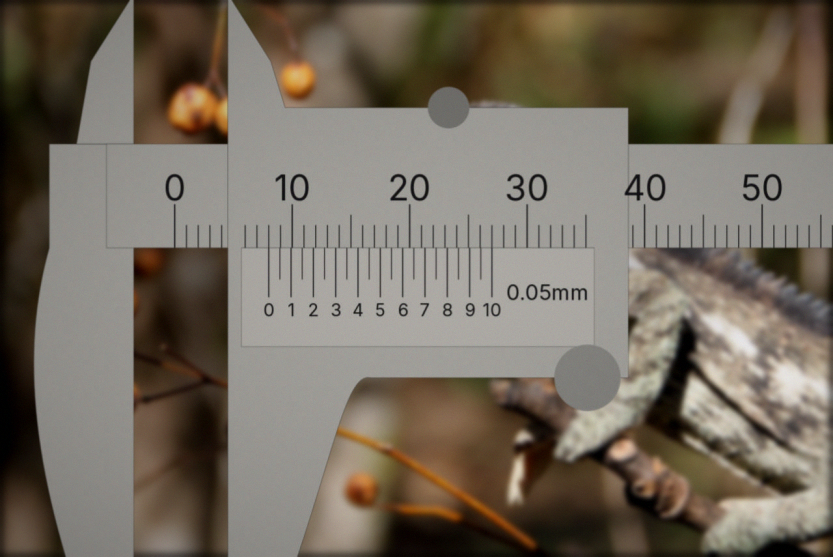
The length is value=8.0 unit=mm
